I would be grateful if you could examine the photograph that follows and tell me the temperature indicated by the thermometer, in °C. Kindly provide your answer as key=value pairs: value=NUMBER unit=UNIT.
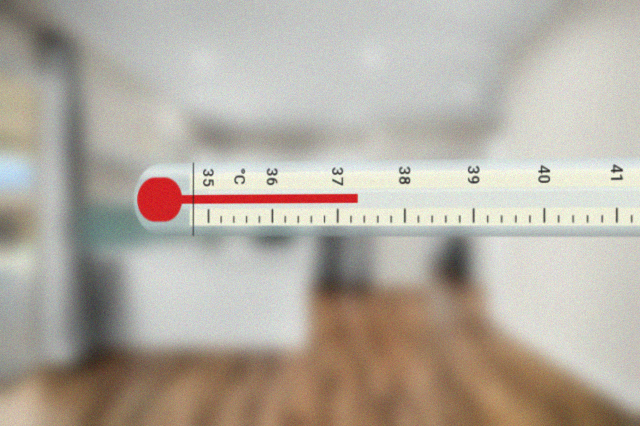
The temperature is value=37.3 unit=°C
